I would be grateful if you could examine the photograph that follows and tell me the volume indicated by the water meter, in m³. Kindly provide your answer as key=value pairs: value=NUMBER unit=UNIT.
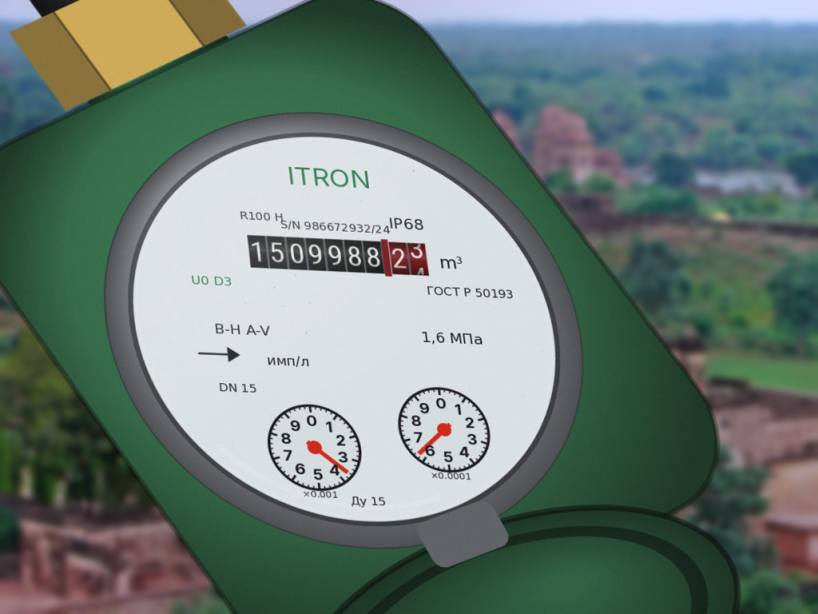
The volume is value=1509988.2336 unit=m³
